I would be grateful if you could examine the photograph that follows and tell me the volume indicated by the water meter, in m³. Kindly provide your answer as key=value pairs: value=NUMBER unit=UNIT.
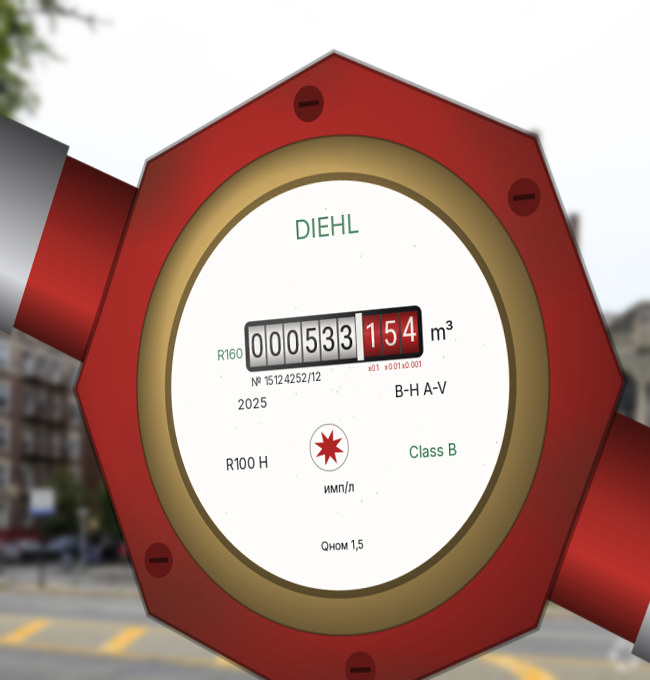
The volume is value=533.154 unit=m³
